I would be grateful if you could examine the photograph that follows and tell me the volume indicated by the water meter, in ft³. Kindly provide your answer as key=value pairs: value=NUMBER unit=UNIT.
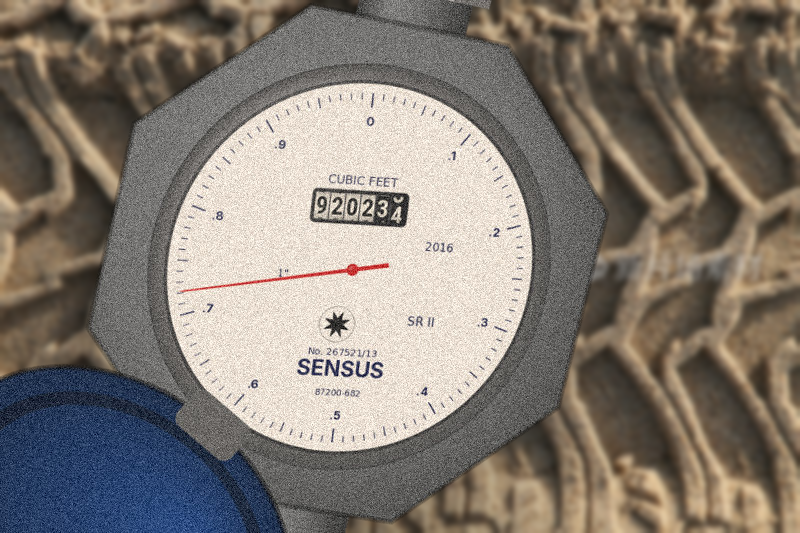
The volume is value=920233.72 unit=ft³
